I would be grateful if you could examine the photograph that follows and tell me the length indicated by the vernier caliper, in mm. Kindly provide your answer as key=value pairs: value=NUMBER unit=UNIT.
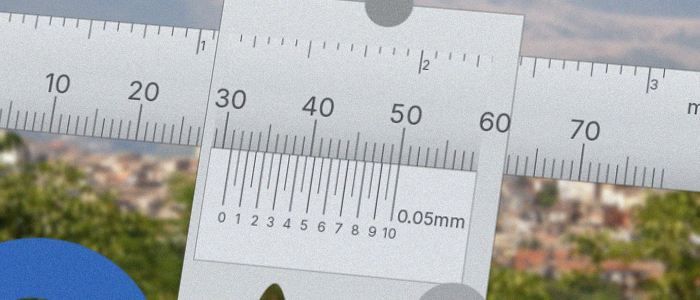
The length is value=31.0 unit=mm
